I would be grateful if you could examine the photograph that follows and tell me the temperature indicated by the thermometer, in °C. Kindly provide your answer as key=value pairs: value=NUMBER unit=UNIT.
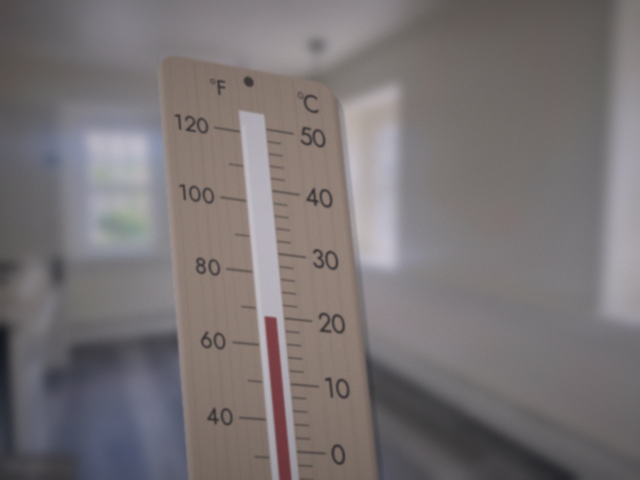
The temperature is value=20 unit=°C
